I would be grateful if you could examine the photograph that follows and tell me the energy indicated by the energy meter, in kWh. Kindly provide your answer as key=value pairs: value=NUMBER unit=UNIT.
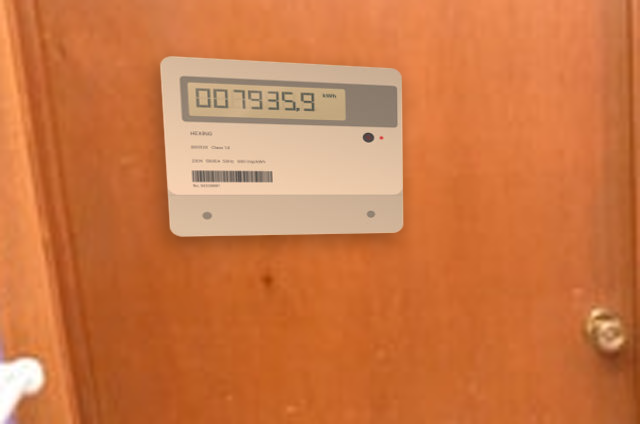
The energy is value=7935.9 unit=kWh
